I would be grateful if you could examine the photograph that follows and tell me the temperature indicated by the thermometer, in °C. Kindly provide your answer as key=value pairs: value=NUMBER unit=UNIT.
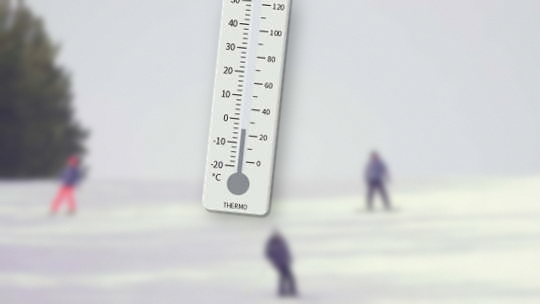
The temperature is value=-4 unit=°C
